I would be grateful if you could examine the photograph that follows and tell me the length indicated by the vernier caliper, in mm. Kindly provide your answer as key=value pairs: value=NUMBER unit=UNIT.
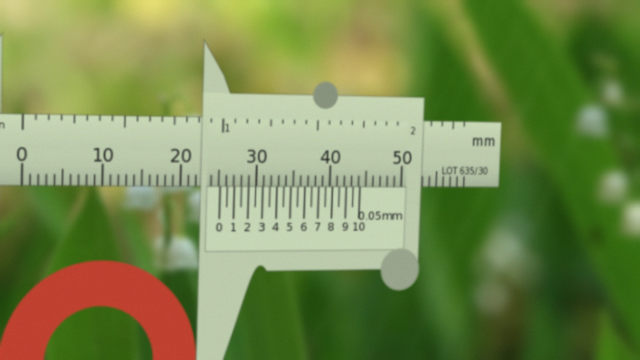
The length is value=25.2 unit=mm
